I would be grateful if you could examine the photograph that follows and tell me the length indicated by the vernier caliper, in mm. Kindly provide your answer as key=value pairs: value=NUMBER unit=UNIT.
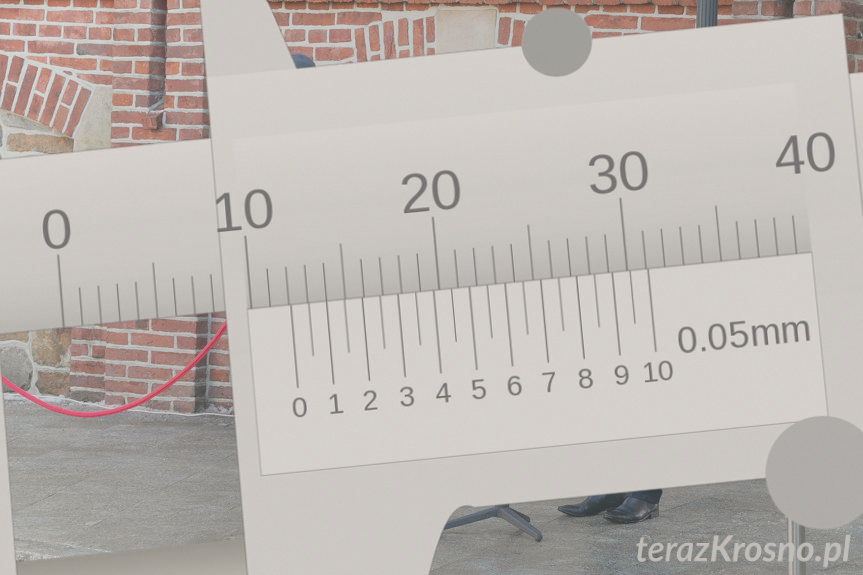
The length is value=12.1 unit=mm
